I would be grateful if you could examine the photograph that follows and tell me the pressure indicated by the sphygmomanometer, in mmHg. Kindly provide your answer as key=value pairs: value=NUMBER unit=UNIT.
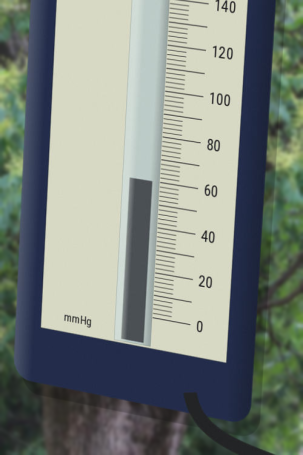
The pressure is value=60 unit=mmHg
